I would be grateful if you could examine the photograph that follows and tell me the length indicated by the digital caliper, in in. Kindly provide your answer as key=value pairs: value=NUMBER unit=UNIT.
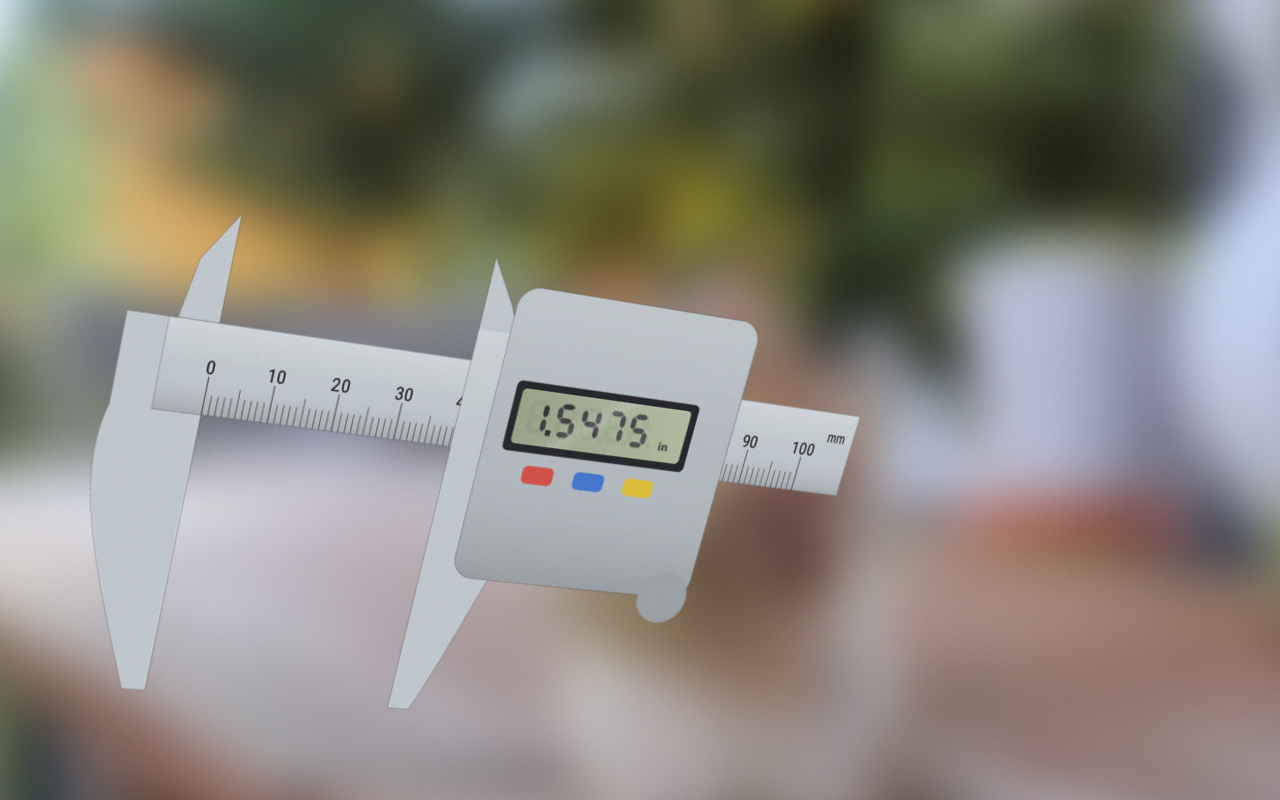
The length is value=1.5475 unit=in
